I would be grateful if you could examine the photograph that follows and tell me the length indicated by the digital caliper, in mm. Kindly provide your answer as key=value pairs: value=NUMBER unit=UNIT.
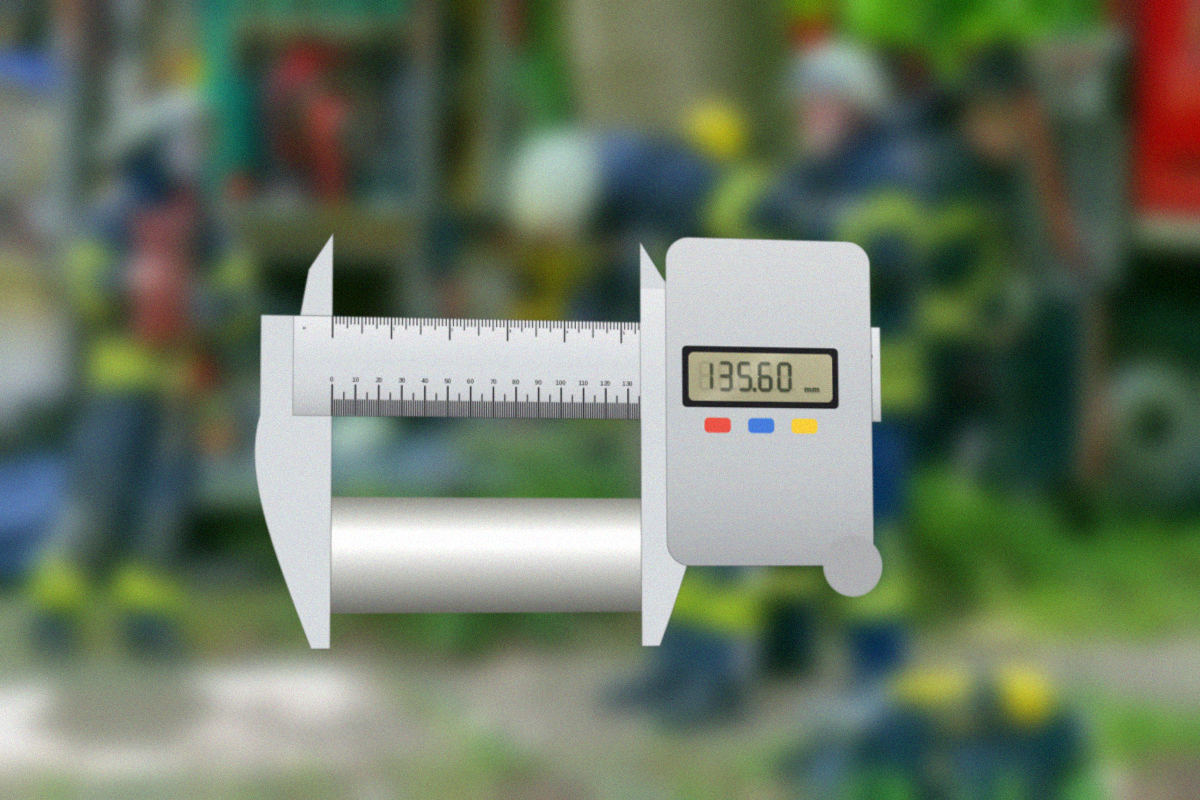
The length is value=135.60 unit=mm
